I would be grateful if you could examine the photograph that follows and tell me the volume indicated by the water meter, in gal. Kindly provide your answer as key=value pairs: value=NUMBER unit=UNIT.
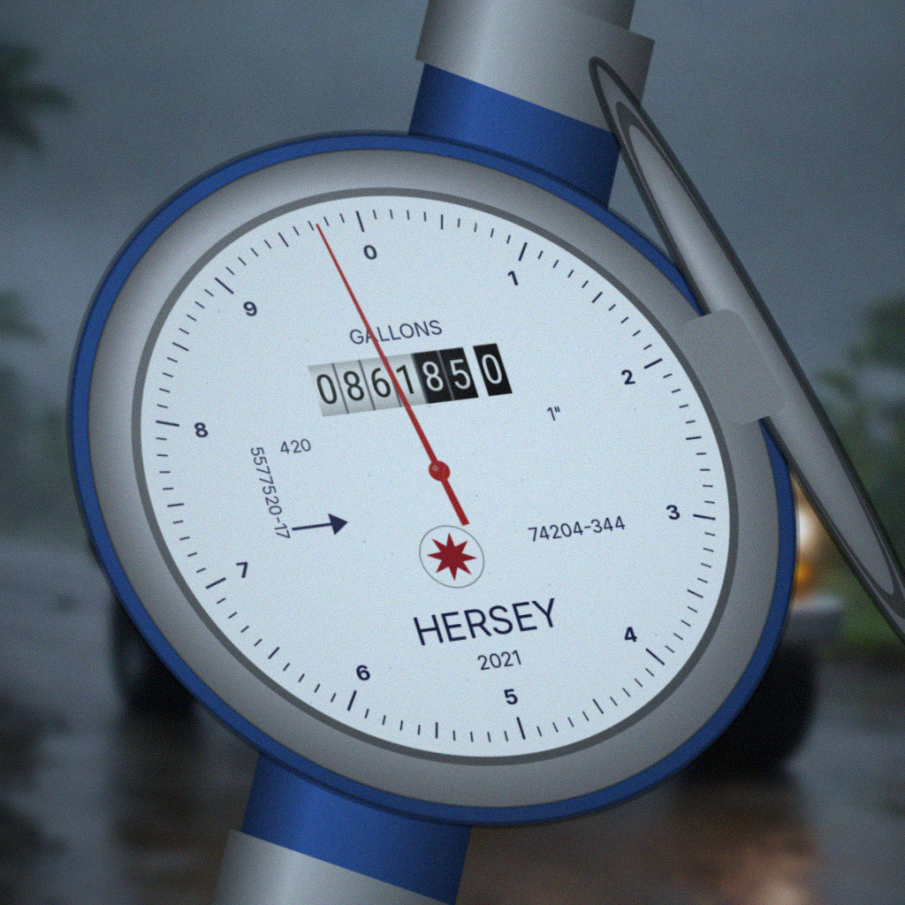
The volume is value=861849.7 unit=gal
